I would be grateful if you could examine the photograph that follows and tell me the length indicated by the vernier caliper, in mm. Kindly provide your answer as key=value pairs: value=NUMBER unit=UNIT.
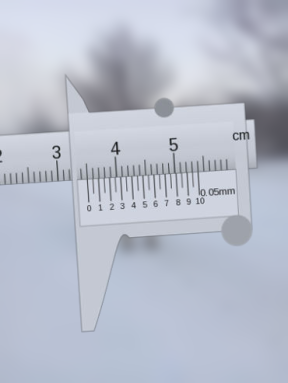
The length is value=35.0 unit=mm
